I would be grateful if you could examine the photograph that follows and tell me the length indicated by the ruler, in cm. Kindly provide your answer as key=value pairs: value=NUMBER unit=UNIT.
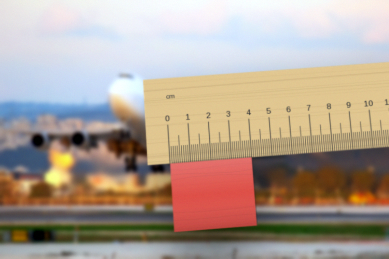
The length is value=4 unit=cm
